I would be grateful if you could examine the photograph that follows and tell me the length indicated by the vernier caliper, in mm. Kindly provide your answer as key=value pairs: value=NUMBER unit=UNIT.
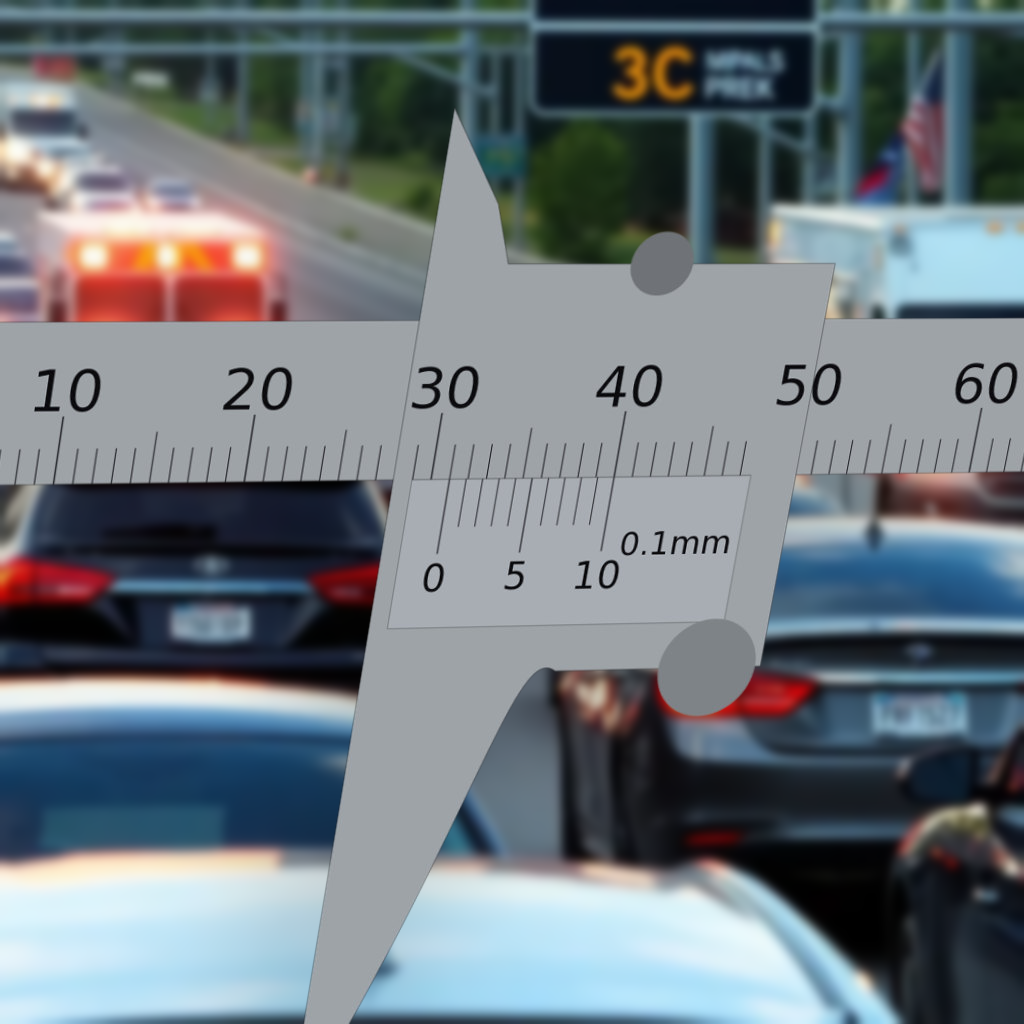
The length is value=31.0 unit=mm
